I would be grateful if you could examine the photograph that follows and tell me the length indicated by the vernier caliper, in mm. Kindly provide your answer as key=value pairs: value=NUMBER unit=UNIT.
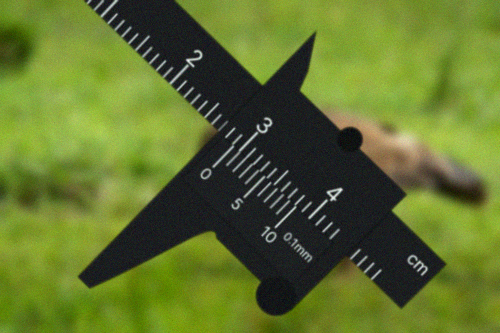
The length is value=29.2 unit=mm
